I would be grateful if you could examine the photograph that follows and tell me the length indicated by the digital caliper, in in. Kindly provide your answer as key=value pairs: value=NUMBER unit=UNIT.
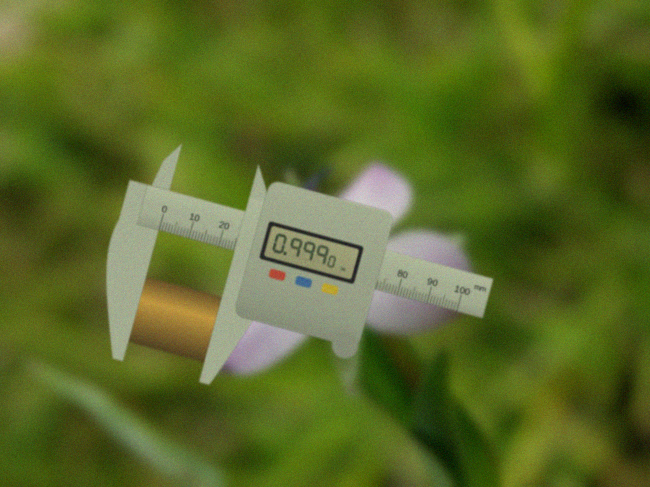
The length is value=0.9990 unit=in
